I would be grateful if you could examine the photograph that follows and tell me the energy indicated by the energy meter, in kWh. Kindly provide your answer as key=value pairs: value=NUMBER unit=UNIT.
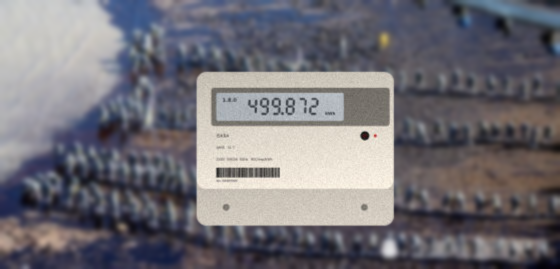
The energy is value=499.872 unit=kWh
